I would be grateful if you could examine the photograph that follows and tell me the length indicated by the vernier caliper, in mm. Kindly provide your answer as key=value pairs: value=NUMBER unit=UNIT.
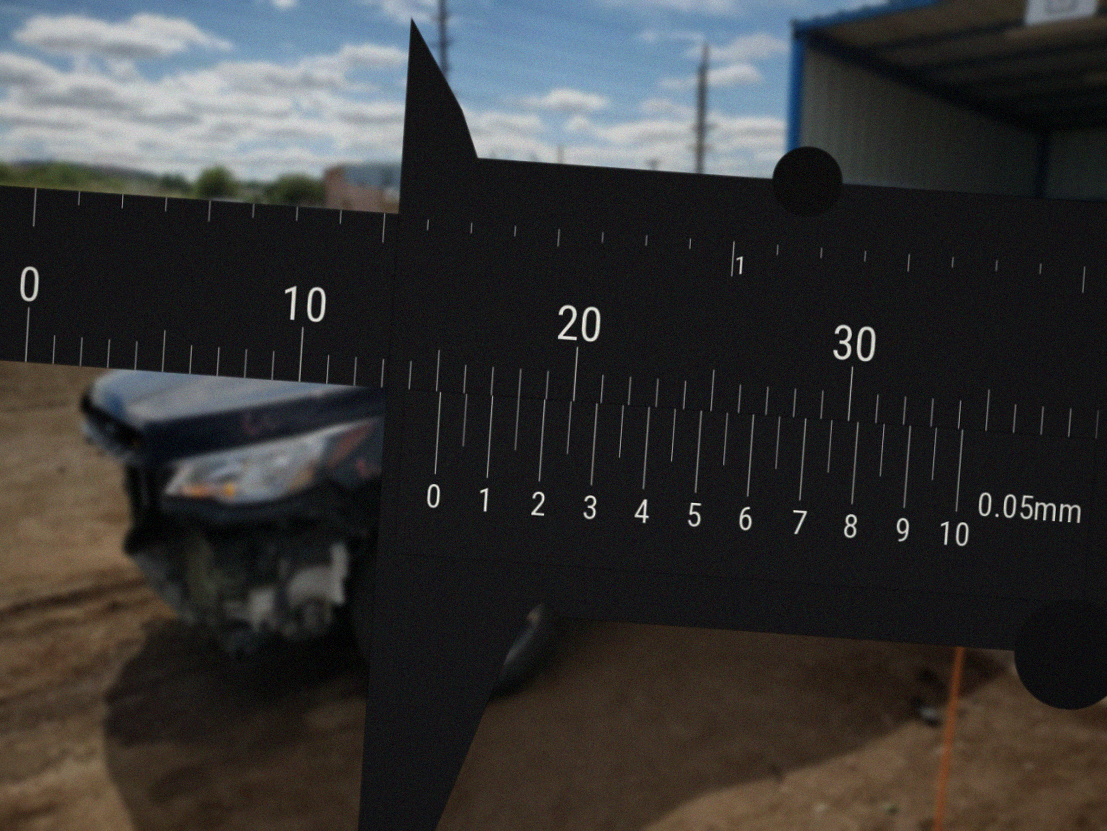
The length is value=15.15 unit=mm
